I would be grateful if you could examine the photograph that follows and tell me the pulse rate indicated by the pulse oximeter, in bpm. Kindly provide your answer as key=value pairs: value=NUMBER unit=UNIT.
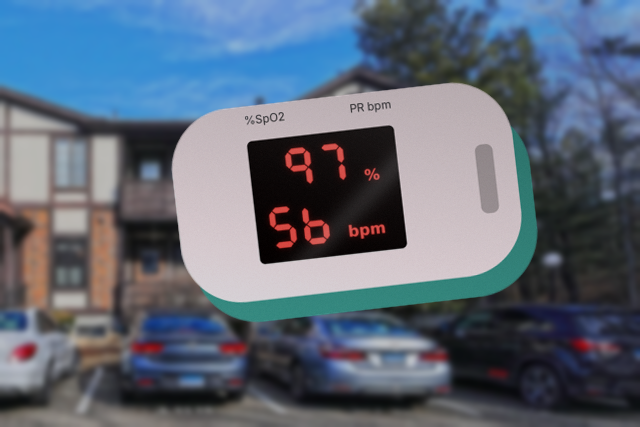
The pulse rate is value=56 unit=bpm
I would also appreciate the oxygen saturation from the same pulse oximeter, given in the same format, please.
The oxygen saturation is value=97 unit=%
